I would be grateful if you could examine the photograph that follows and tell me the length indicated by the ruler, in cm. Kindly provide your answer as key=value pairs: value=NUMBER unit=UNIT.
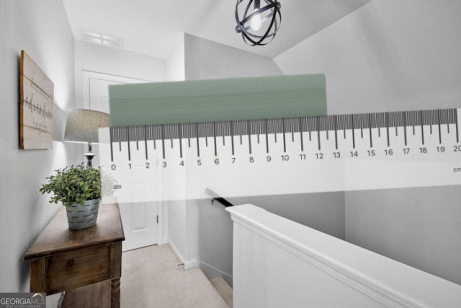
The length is value=12.5 unit=cm
